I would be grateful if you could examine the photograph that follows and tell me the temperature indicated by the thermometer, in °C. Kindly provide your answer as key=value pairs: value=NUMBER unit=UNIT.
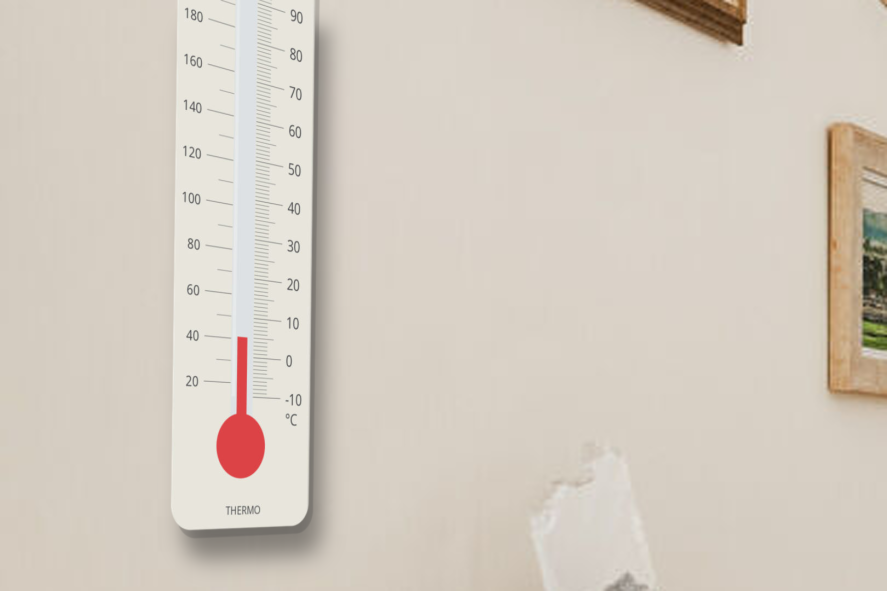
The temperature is value=5 unit=°C
